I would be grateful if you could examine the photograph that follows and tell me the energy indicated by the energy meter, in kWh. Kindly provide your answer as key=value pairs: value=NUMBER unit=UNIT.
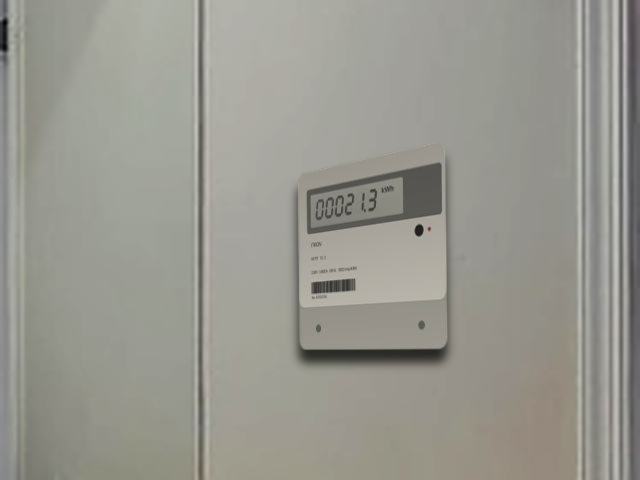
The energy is value=21.3 unit=kWh
